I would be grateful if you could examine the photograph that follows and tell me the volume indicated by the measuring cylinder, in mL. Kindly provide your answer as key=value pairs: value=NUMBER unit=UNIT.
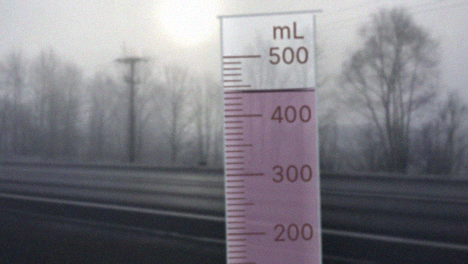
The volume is value=440 unit=mL
